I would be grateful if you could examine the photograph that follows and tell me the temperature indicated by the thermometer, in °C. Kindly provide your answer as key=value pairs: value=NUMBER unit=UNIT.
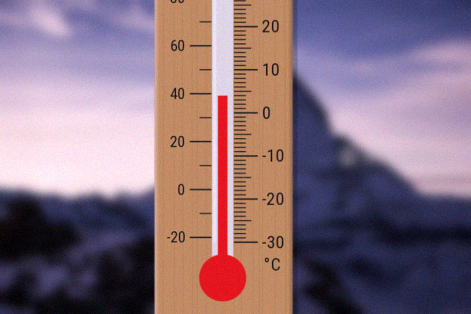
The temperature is value=4 unit=°C
